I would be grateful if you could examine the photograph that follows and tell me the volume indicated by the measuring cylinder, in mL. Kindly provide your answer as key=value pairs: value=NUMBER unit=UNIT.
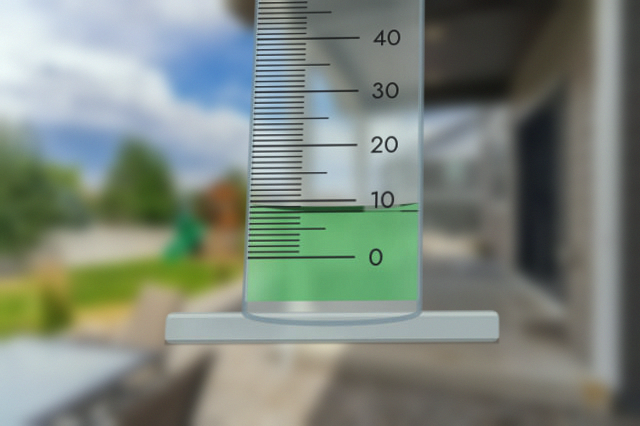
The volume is value=8 unit=mL
